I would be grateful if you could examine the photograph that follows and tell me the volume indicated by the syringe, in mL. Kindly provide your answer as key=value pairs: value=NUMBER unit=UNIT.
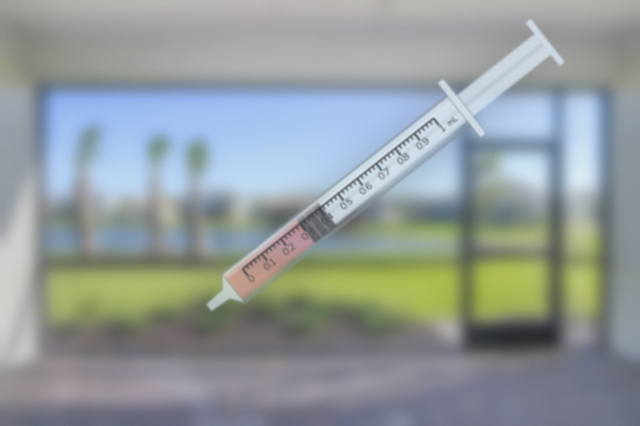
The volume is value=0.3 unit=mL
